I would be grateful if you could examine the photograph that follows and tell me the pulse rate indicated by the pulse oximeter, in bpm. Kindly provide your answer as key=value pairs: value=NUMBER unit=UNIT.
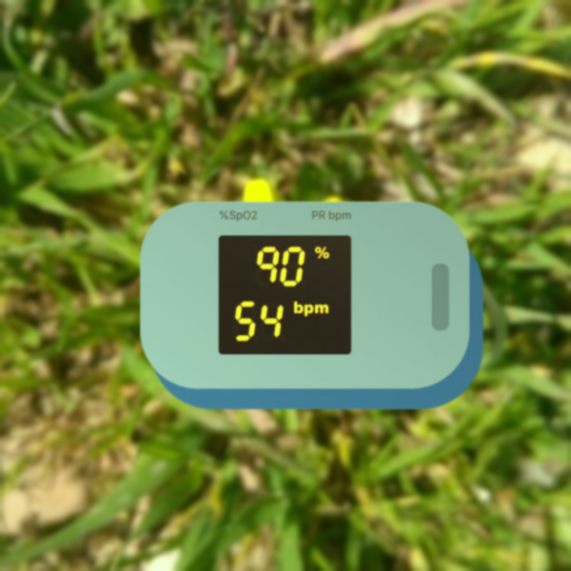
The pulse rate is value=54 unit=bpm
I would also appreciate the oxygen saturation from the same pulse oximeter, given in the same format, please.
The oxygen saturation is value=90 unit=%
